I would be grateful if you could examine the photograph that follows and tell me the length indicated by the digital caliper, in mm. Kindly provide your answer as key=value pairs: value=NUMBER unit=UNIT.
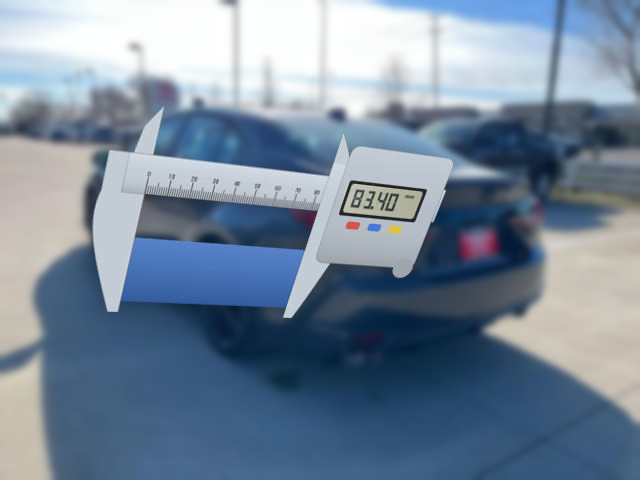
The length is value=83.40 unit=mm
